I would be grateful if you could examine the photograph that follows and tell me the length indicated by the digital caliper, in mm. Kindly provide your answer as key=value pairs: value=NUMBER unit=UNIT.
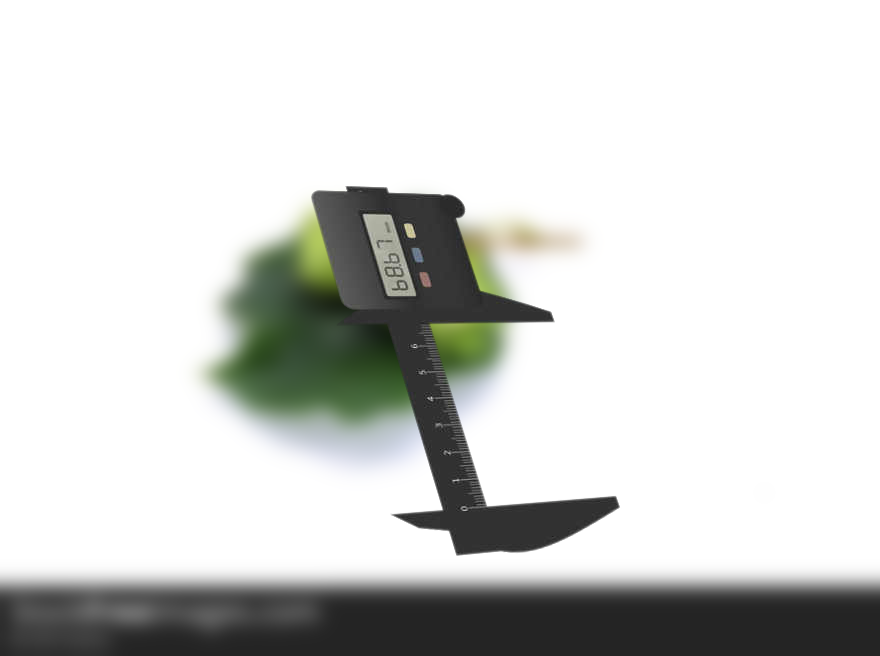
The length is value=68.67 unit=mm
